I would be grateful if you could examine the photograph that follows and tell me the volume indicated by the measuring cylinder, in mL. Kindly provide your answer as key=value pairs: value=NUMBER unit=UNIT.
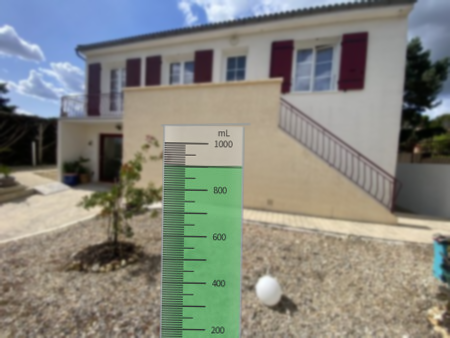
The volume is value=900 unit=mL
